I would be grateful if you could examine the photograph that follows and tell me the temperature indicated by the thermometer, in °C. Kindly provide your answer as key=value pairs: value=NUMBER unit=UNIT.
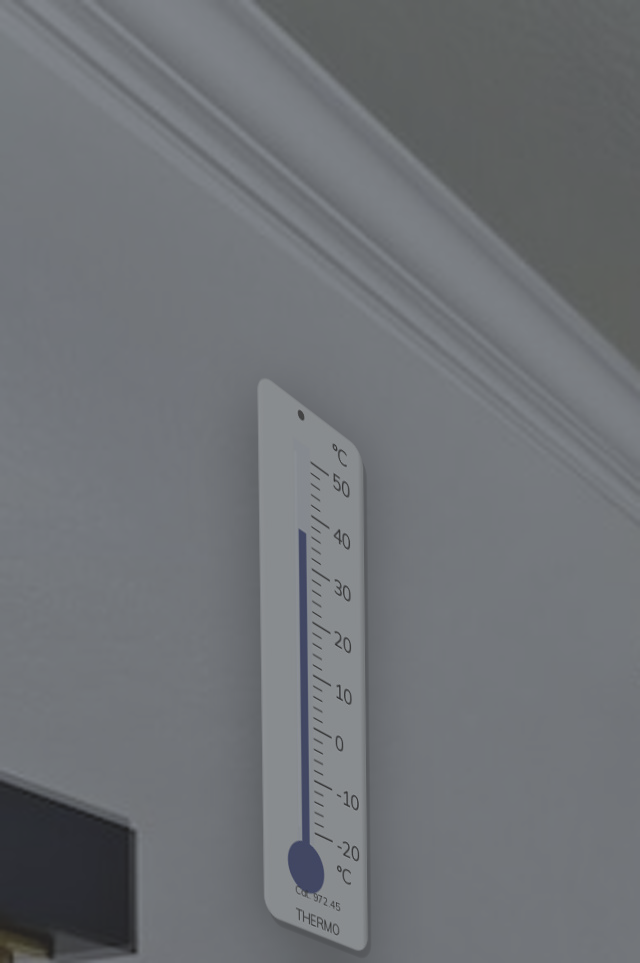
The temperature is value=36 unit=°C
